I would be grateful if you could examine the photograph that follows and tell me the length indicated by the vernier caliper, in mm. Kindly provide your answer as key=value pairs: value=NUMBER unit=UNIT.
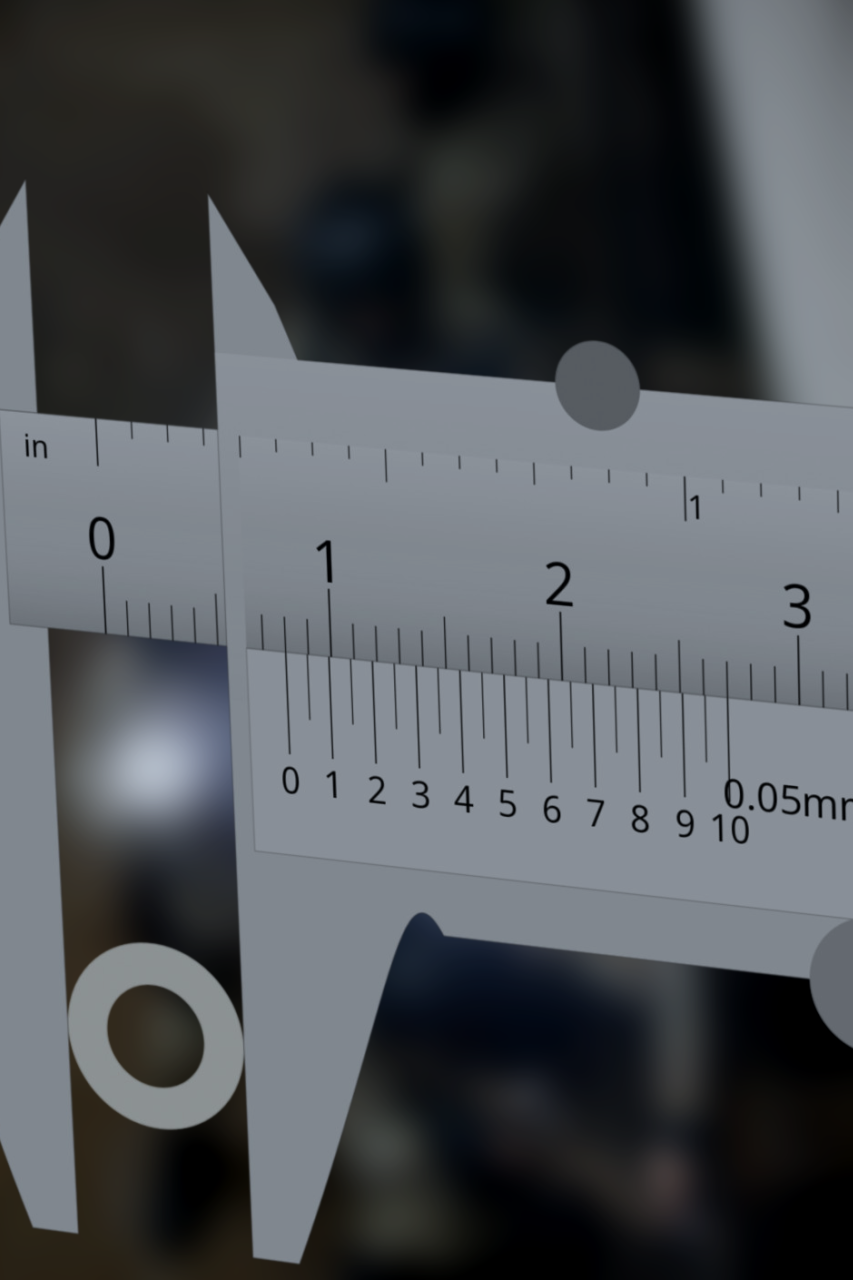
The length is value=8.0 unit=mm
